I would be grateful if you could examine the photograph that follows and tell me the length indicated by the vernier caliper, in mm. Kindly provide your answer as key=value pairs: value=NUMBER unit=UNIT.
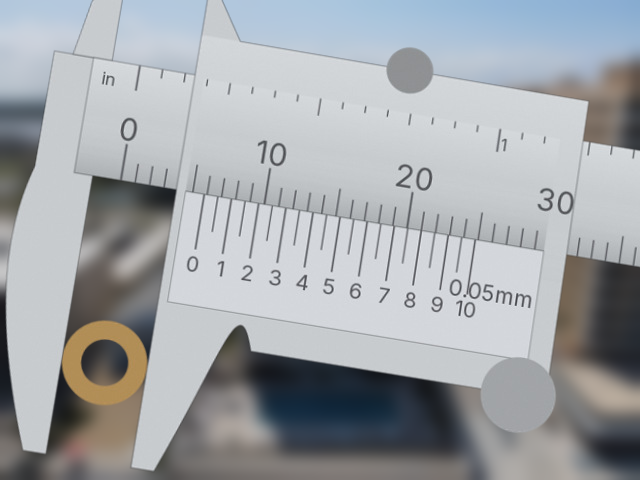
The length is value=5.8 unit=mm
